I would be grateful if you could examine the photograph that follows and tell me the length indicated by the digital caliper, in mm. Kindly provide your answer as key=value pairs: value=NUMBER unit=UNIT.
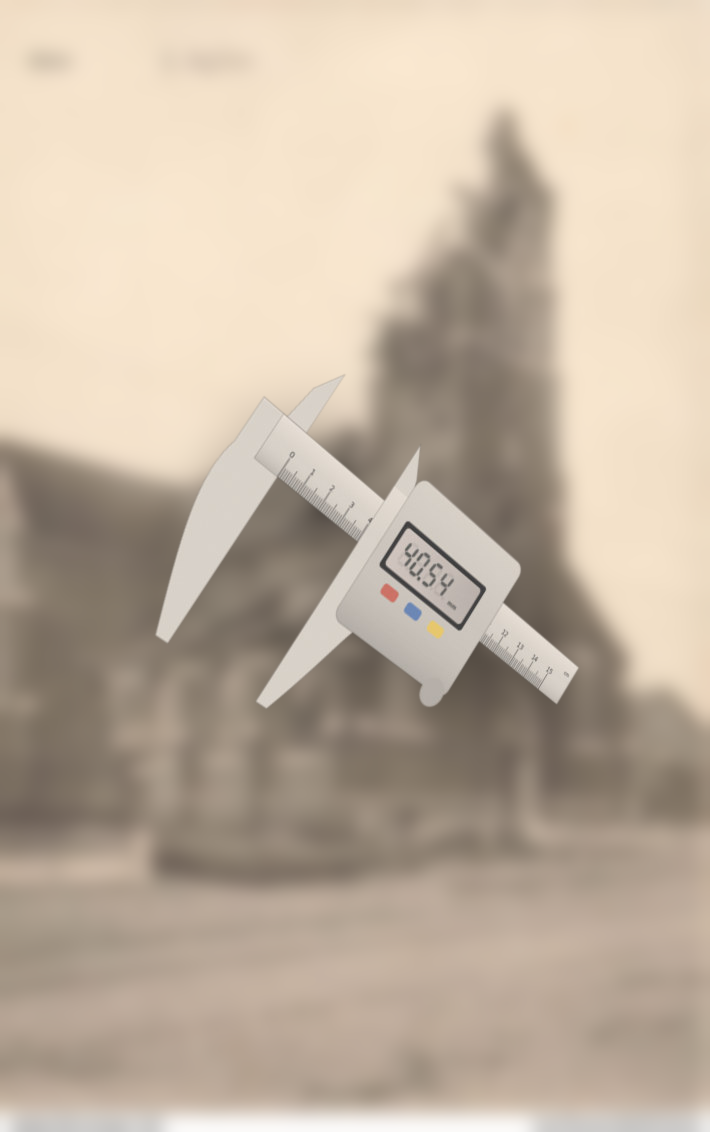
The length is value=40.54 unit=mm
